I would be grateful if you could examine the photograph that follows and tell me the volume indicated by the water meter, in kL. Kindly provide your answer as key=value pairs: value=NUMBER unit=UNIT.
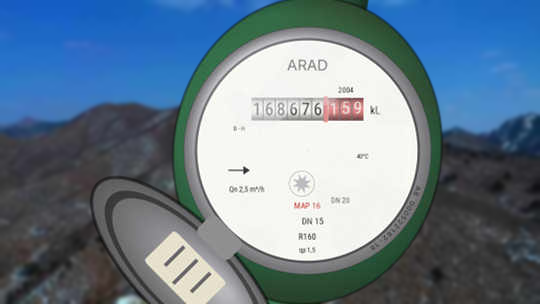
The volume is value=168676.159 unit=kL
